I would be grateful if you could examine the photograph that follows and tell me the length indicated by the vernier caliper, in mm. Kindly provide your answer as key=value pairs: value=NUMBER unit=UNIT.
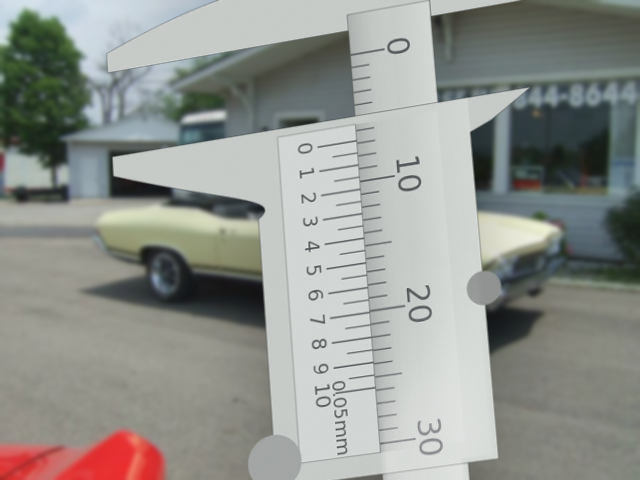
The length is value=6.8 unit=mm
